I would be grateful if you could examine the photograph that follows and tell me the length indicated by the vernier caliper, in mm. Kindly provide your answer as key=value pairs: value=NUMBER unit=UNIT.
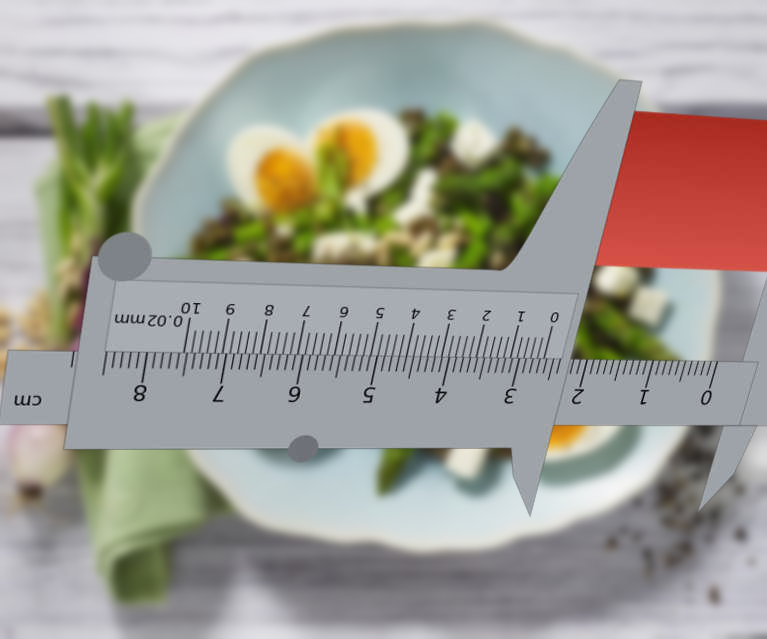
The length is value=26.4 unit=mm
